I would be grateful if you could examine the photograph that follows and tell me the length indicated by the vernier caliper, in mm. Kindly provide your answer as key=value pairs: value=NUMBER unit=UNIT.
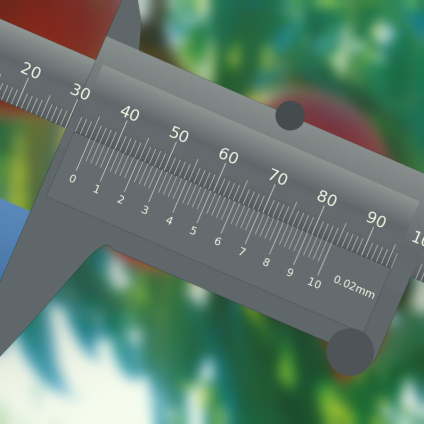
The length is value=35.0 unit=mm
